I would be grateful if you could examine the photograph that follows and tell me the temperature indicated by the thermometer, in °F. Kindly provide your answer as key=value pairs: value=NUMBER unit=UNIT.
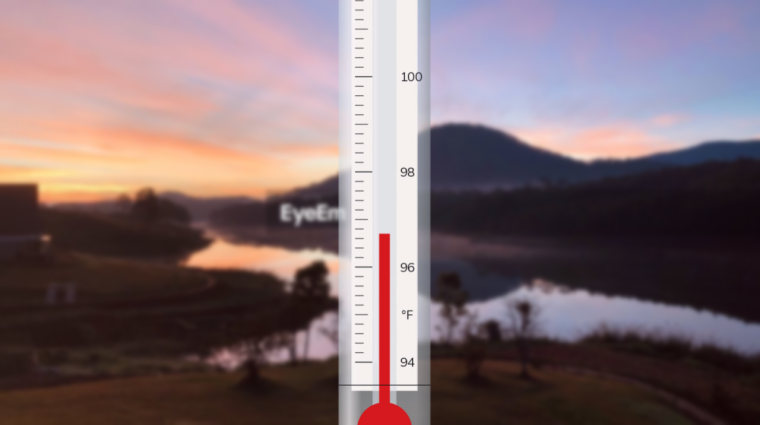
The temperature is value=96.7 unit=°F
